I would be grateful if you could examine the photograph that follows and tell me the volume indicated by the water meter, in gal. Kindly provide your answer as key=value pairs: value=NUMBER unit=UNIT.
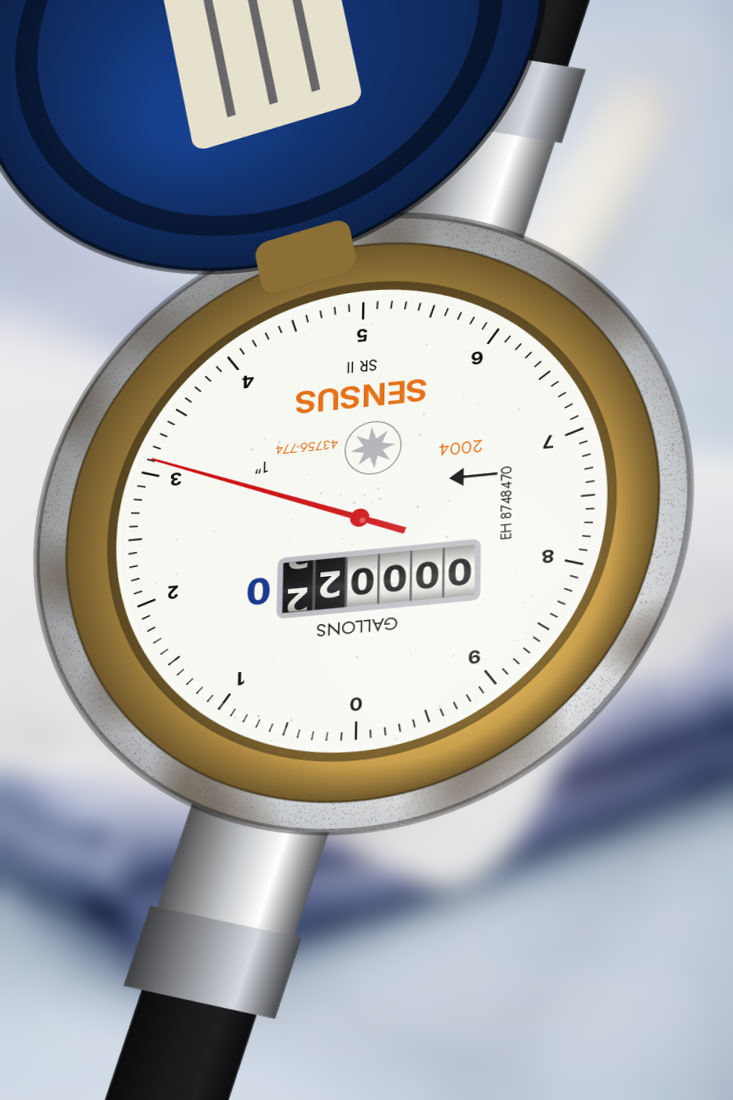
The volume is value=223.1 unit=gal
